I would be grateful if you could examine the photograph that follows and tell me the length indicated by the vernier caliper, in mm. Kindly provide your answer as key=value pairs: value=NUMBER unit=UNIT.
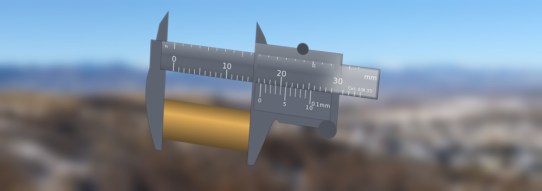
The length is value=16.4 unit=mm
